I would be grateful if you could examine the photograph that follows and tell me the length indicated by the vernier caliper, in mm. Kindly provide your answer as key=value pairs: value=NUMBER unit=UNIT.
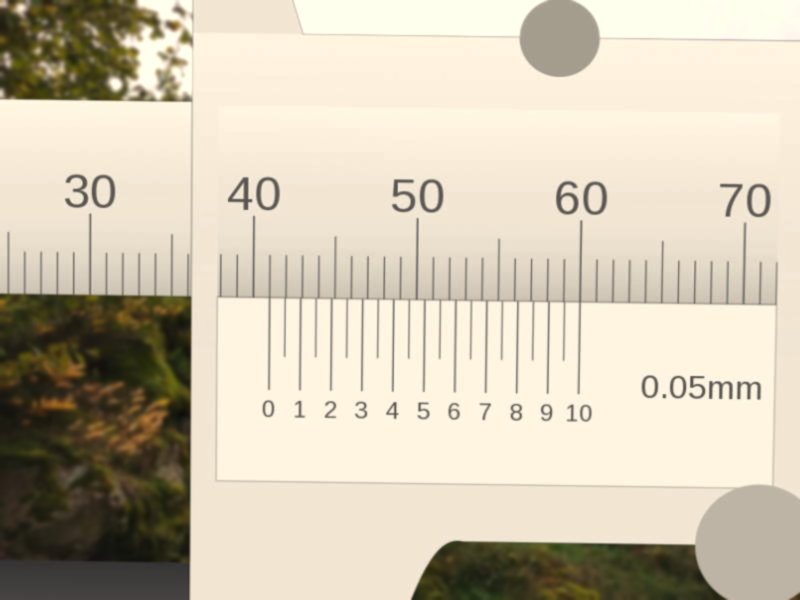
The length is value=41.0 unit=mm
